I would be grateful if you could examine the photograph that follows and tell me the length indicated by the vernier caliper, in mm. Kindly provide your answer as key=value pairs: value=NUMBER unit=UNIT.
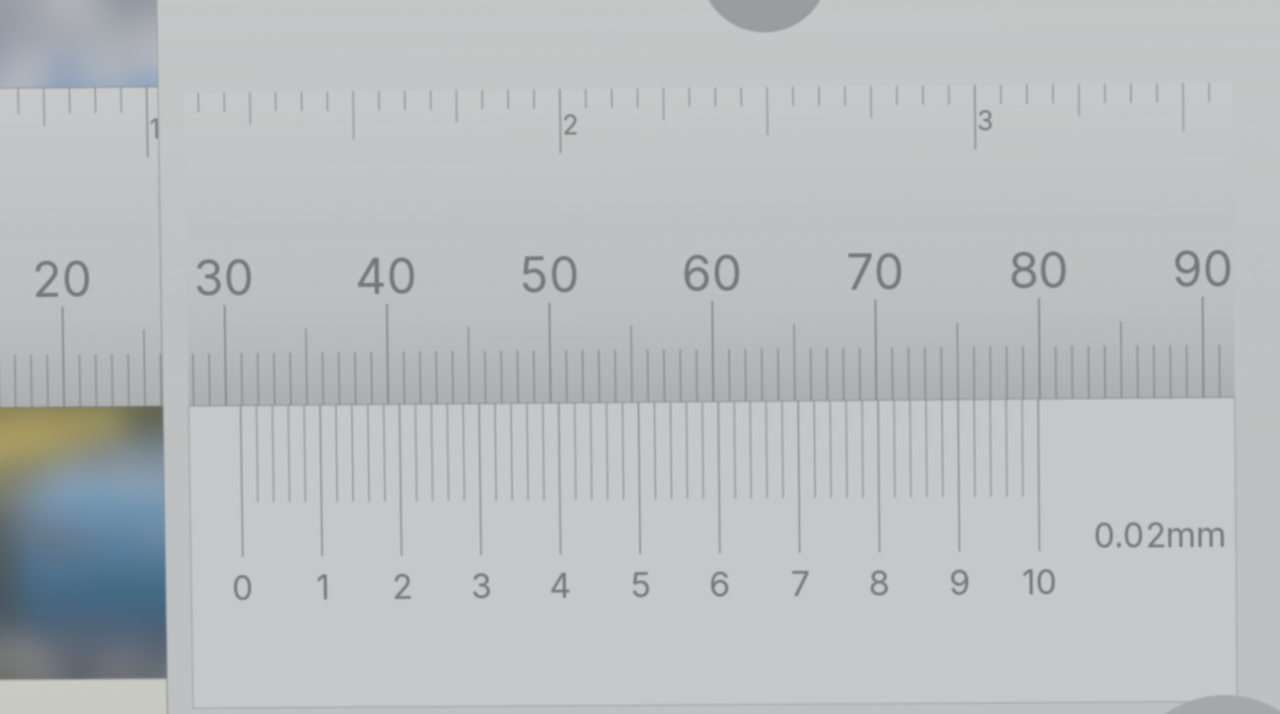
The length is value=30.9 unit=mm
